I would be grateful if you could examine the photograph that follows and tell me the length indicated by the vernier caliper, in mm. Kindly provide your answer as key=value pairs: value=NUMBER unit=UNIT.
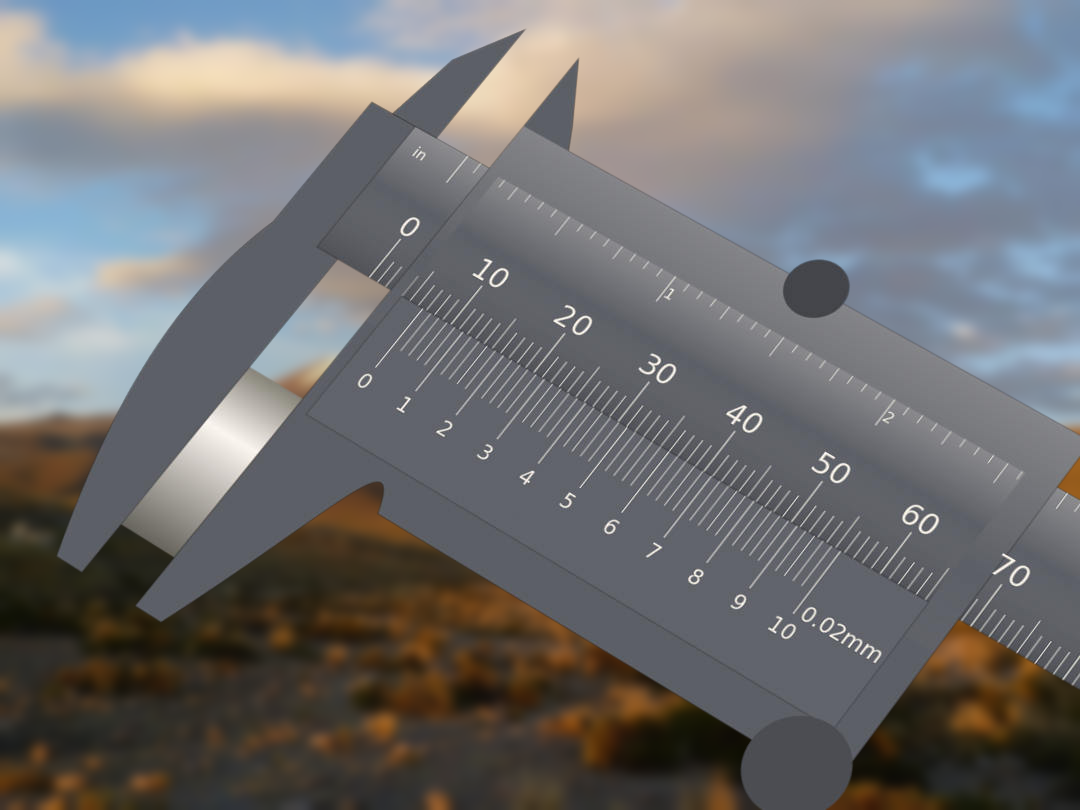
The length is value=6.6 unit=mm
